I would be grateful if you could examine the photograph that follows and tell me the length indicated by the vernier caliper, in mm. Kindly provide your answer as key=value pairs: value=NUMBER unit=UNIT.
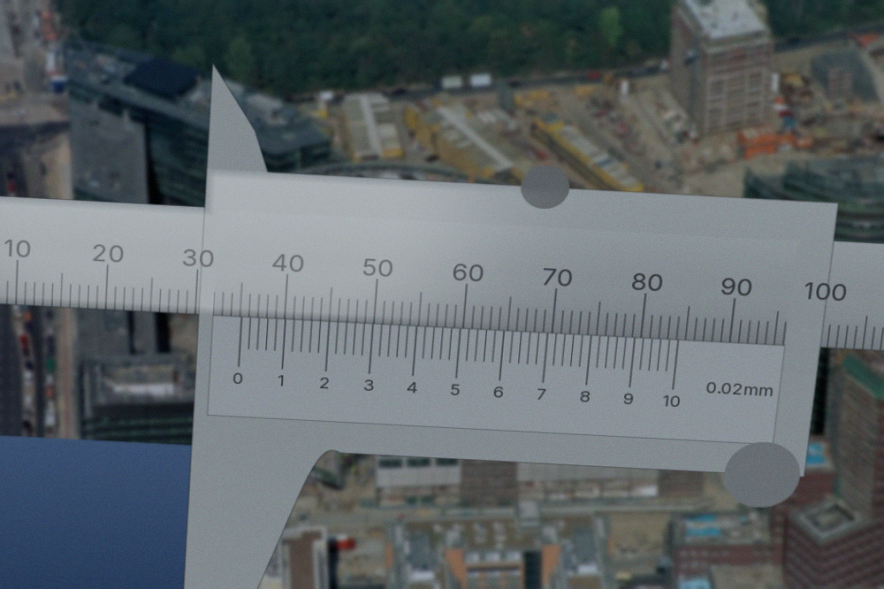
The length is value=35.2 unit=mm
